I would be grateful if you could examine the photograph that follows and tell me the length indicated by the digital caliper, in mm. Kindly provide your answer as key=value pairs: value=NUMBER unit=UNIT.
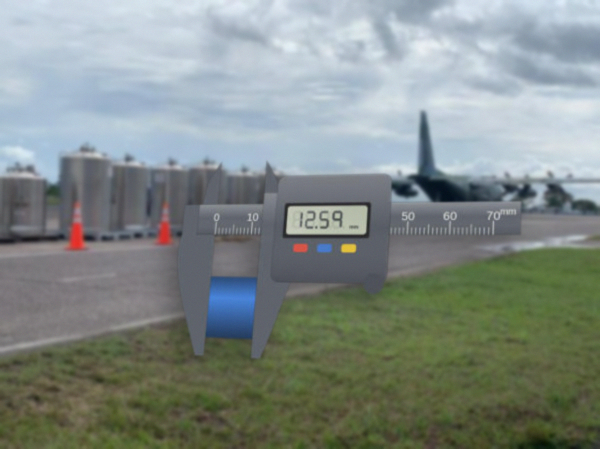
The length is value=12.59 unit=mm
